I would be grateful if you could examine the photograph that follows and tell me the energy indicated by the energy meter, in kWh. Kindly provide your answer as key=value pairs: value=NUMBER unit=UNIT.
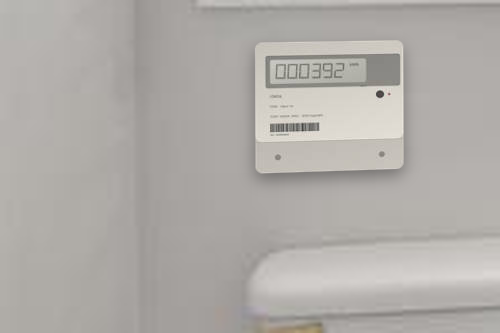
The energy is value=392 unit=kWh
